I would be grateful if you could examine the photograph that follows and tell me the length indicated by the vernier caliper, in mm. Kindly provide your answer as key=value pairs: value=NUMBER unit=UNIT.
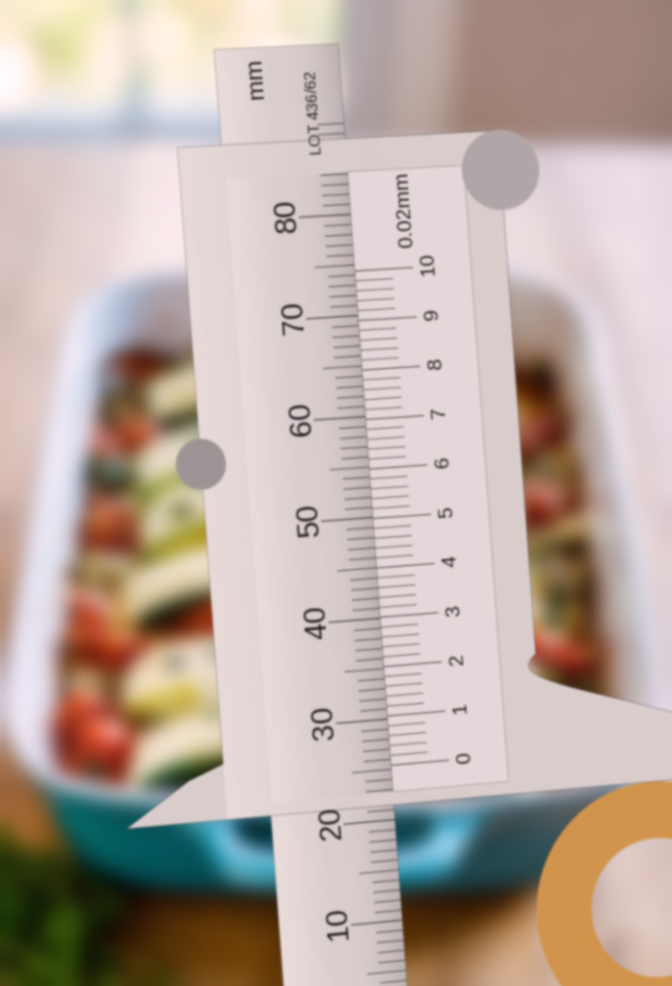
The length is value=25.4 unit=mm
